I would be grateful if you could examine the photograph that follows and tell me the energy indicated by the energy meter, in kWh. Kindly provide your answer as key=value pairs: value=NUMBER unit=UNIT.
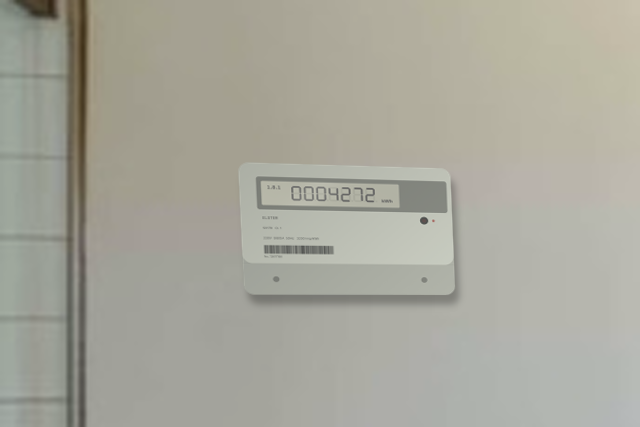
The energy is value=4272 unit=kWh
